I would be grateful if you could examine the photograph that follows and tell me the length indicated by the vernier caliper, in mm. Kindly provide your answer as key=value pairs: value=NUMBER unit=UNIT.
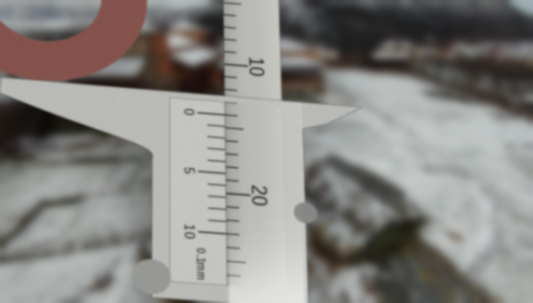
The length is value=14.0 unit=mm
